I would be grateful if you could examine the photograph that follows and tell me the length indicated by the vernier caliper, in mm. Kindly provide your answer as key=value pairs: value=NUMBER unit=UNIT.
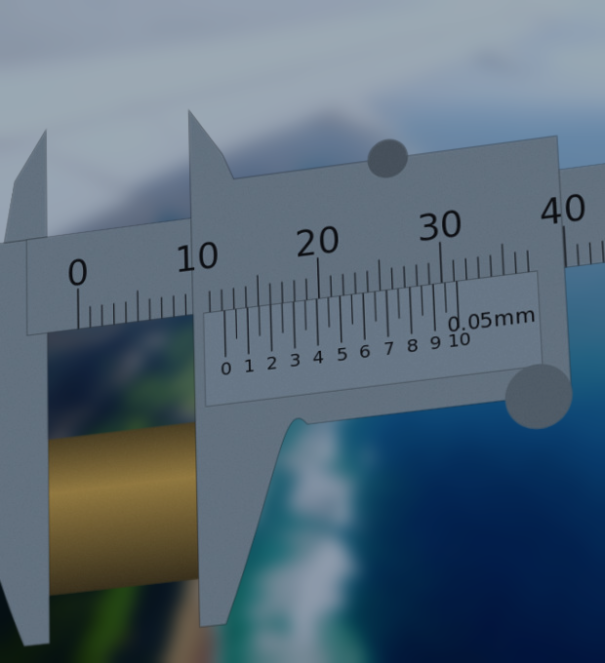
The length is value=12.2 unit=mm
